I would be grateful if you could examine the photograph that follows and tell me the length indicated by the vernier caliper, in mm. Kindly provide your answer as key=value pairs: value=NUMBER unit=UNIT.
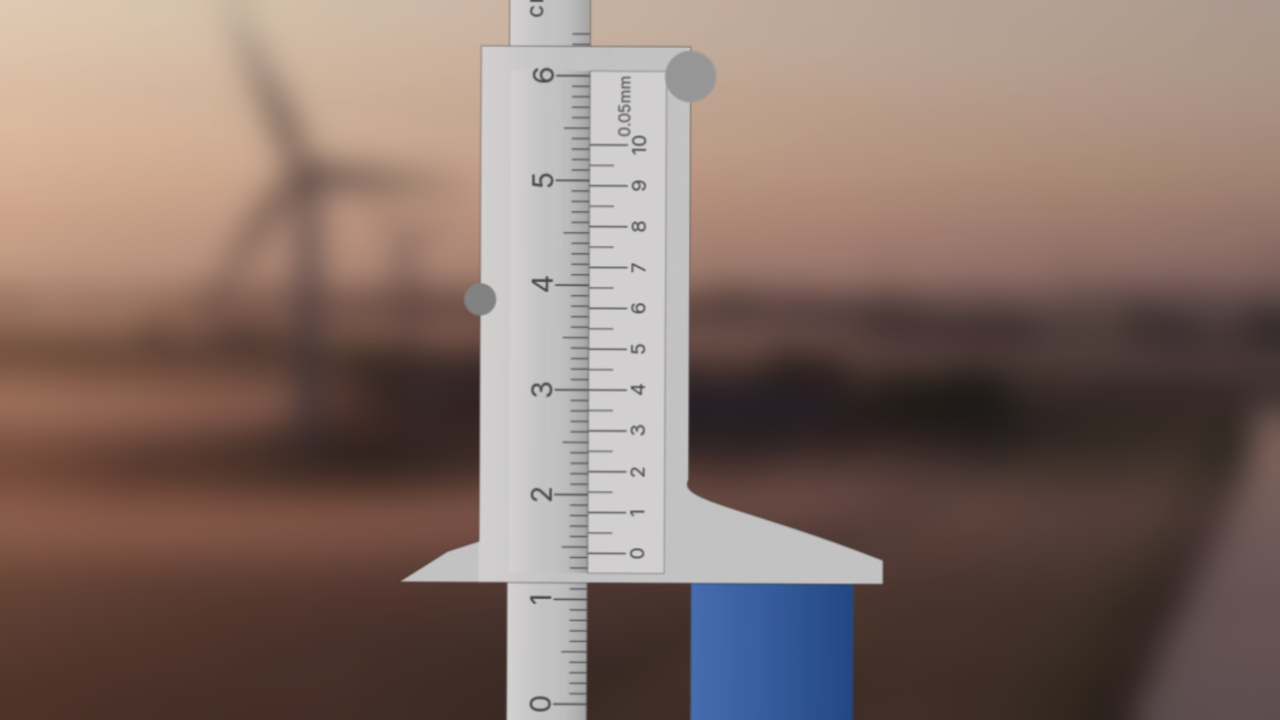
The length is value=14.4 unit=mm
